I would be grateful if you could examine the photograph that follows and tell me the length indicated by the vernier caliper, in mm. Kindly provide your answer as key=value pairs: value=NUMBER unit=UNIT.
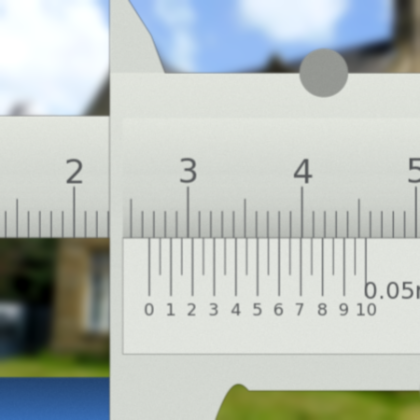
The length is value=26.6 unit=mm
